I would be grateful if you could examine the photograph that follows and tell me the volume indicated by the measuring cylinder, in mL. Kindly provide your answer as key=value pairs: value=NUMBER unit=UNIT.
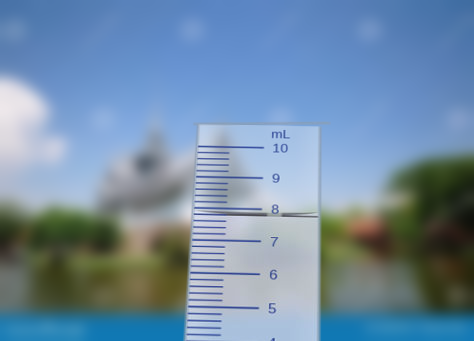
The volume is value=7.8 unit=mL
